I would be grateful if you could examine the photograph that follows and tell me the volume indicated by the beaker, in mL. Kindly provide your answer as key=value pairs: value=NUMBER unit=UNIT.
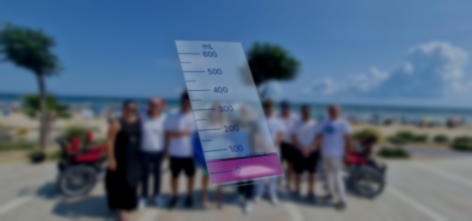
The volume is value=50 unit=mL
